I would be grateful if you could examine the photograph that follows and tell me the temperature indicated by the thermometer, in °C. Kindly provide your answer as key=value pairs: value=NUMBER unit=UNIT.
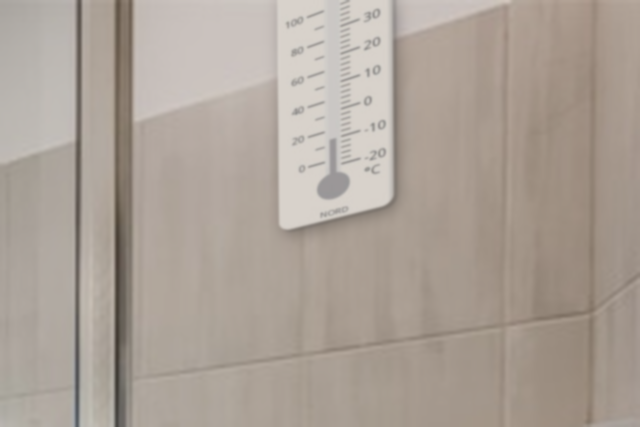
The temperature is value=-10 unit=°C
